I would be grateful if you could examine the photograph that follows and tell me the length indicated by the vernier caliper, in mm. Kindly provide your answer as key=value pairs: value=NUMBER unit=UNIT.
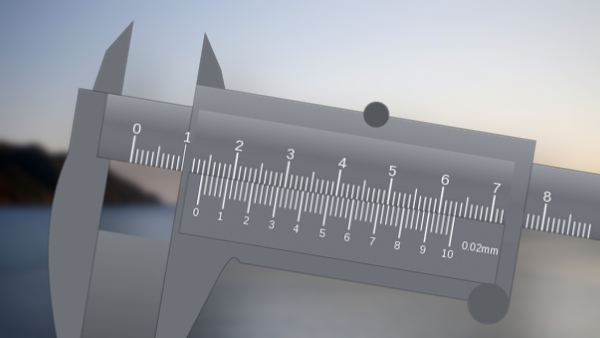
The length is value=14.0 unit=mm
